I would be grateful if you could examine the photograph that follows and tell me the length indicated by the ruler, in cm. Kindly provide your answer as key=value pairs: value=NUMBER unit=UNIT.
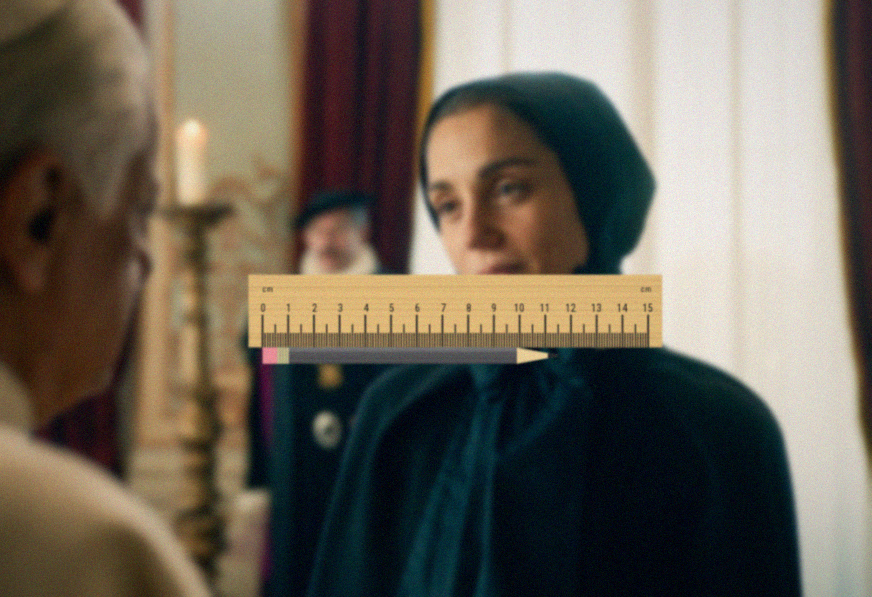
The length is value=11.5 unit=cm
